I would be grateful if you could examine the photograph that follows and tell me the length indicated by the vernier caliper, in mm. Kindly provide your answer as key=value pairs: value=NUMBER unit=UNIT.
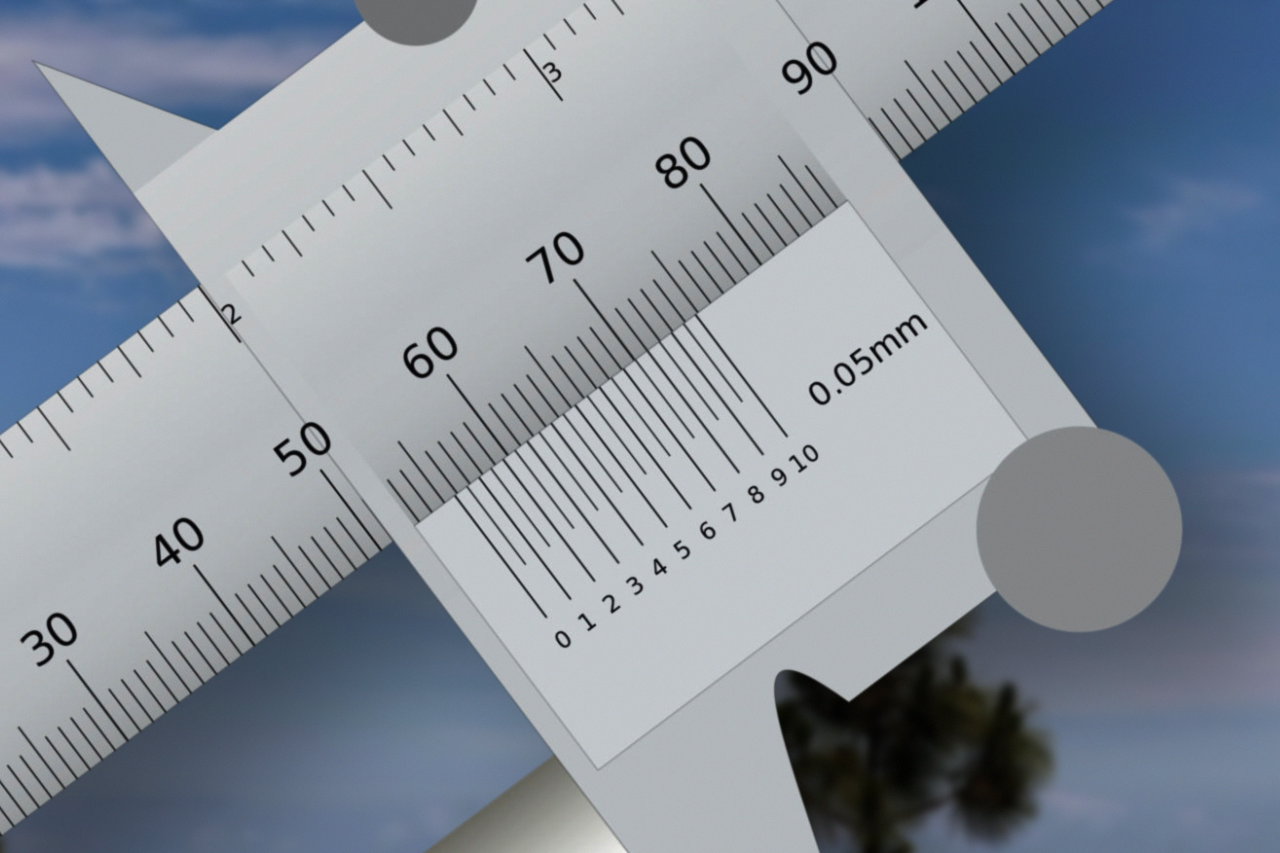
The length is value=55.8 unit=mm
